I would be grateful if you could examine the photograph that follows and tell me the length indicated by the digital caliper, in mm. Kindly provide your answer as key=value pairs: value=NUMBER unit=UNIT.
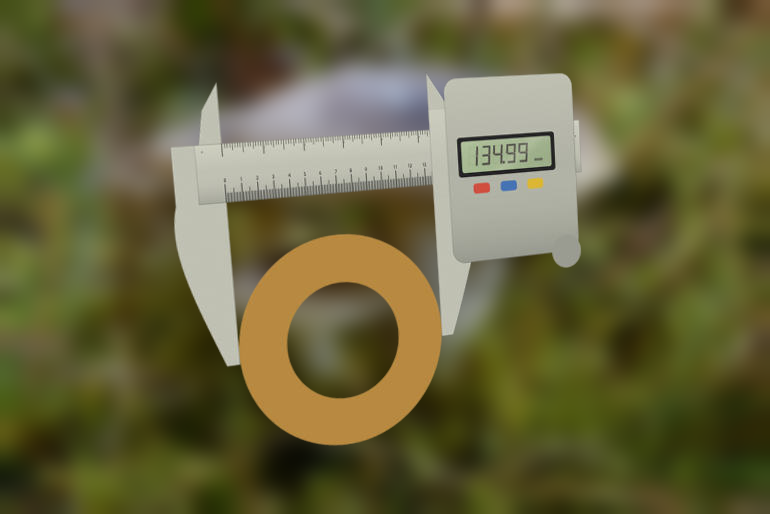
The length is value=134.99 unit=mm
